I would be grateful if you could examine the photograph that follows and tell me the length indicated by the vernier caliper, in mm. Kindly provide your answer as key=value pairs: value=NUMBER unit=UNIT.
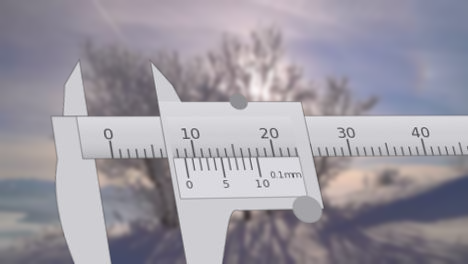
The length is value=8.8 unit=mm
